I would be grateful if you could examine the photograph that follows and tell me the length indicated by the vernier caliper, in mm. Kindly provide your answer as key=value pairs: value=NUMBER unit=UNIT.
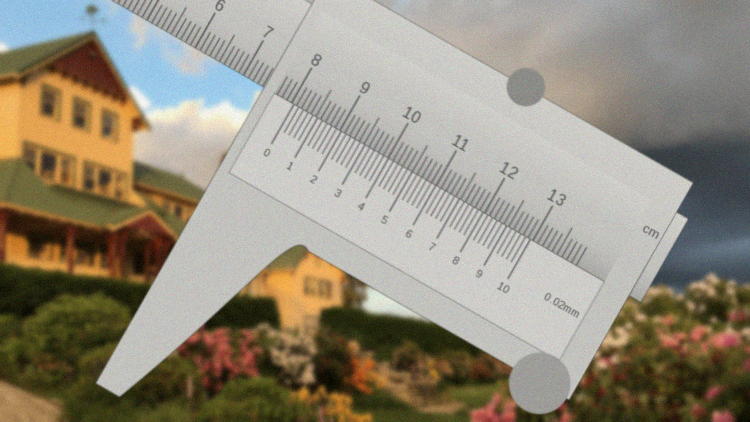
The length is value=80.5 unit=mm
